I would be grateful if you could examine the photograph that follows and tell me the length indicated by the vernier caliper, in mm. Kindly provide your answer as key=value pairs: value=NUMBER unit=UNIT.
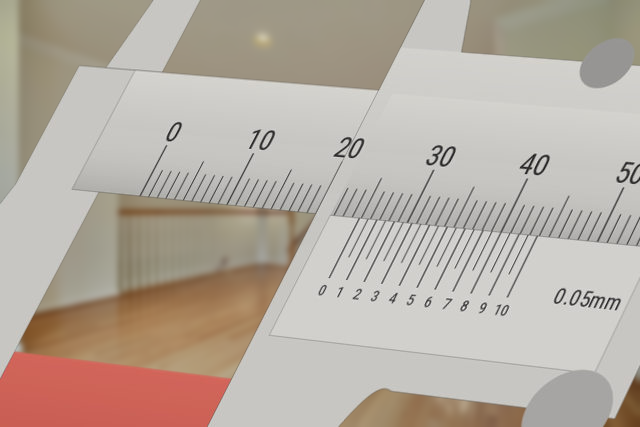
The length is value=24.8 unit=mm
